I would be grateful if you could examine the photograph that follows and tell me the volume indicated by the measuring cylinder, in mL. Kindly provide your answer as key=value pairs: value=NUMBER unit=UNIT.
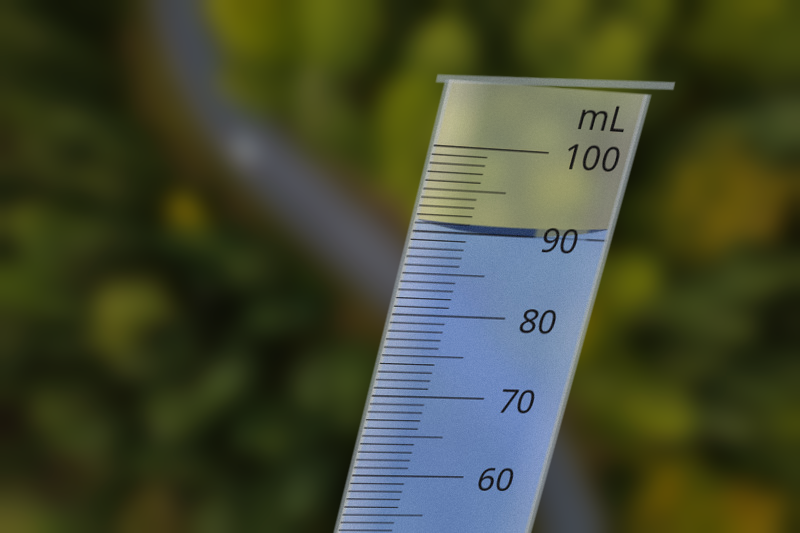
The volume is value=90 unit=mL
